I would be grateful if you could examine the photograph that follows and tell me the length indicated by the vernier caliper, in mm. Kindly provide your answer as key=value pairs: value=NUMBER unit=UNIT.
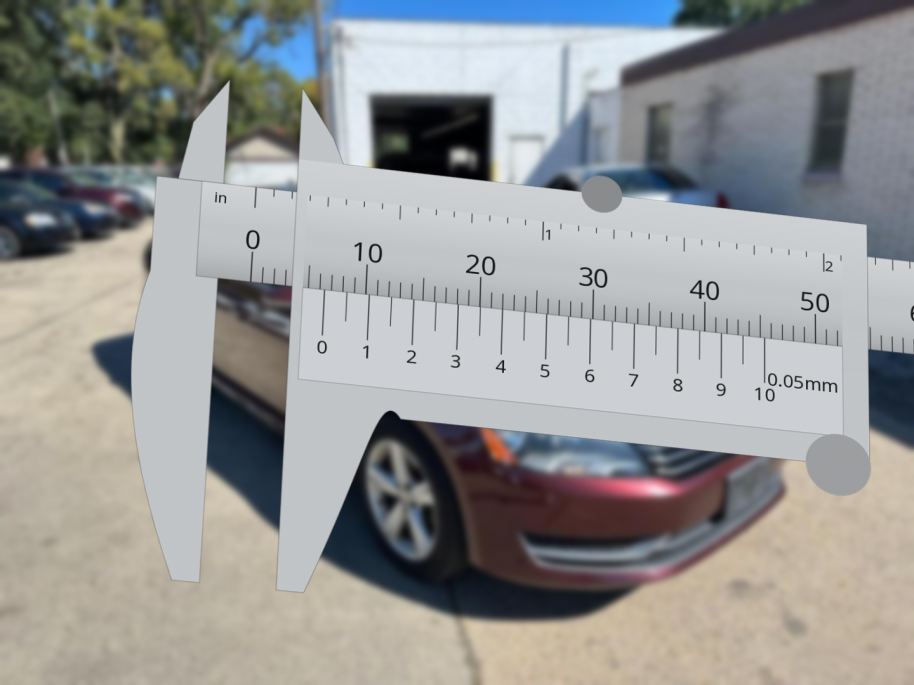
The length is value=6.4 unit=mm
